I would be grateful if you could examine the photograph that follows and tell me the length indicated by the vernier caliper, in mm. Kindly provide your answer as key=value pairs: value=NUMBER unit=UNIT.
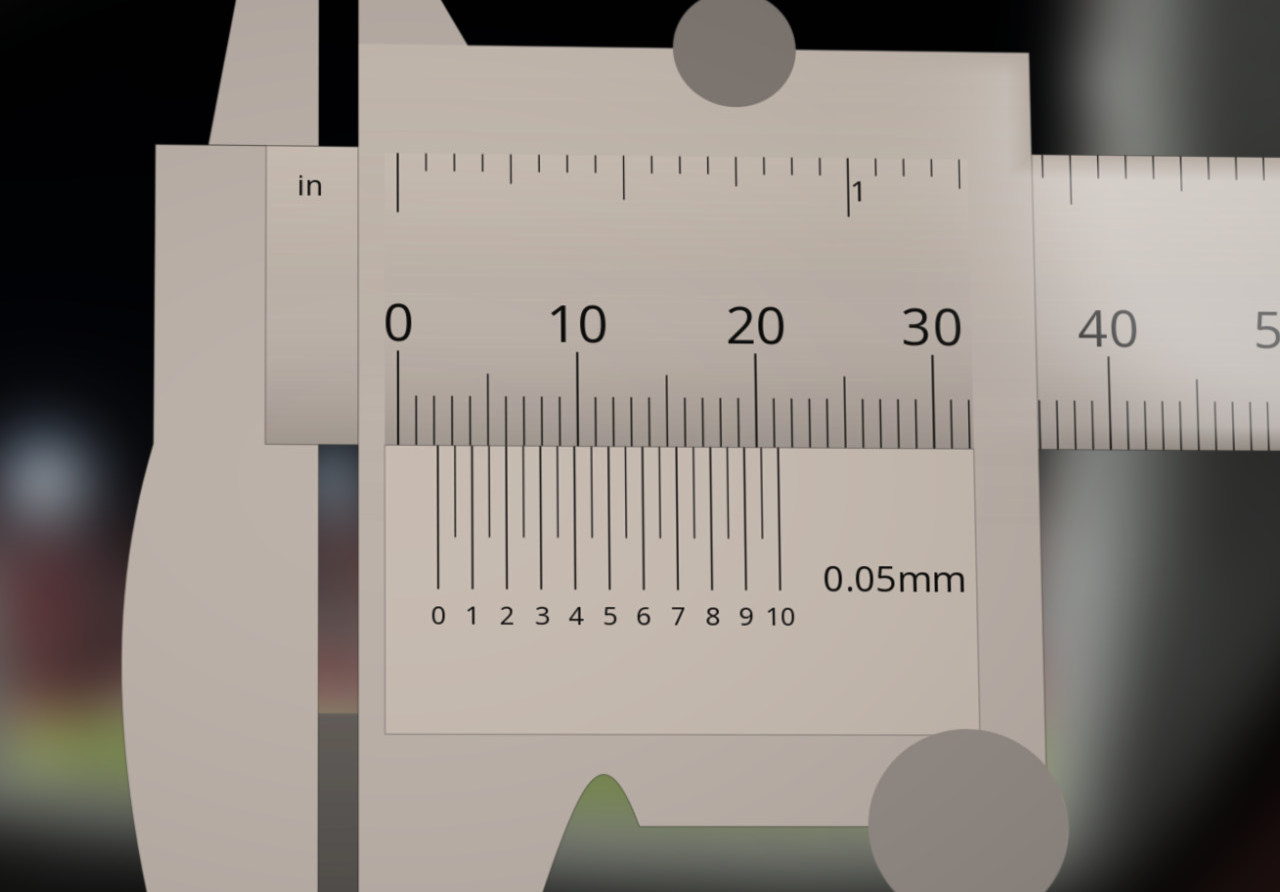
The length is value=2.2 unit=mm
